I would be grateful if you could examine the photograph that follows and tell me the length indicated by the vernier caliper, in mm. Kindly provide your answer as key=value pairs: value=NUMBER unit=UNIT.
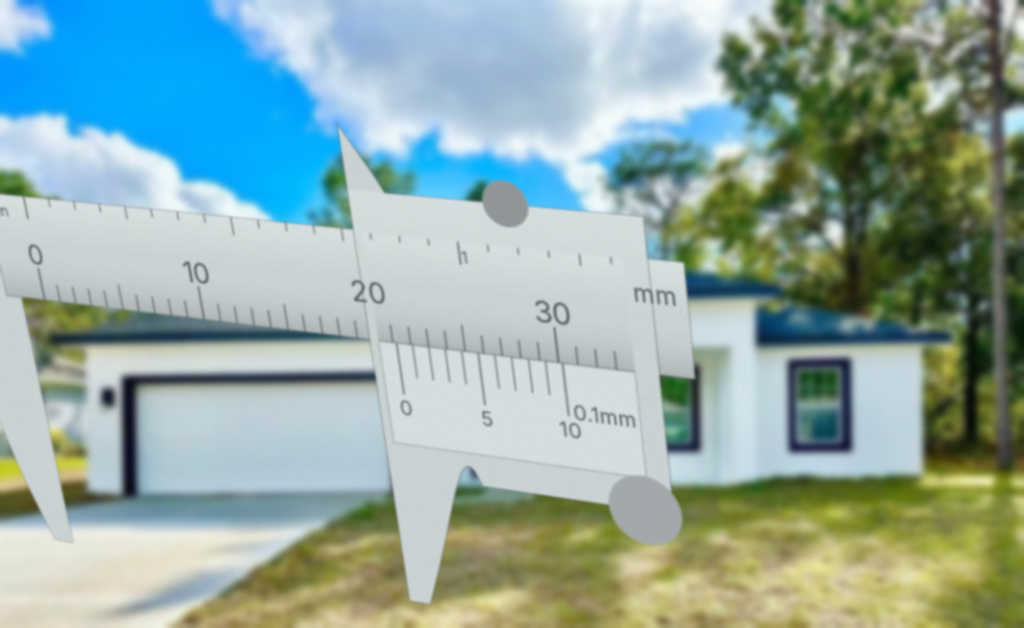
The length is value=21.2 unit=mm
